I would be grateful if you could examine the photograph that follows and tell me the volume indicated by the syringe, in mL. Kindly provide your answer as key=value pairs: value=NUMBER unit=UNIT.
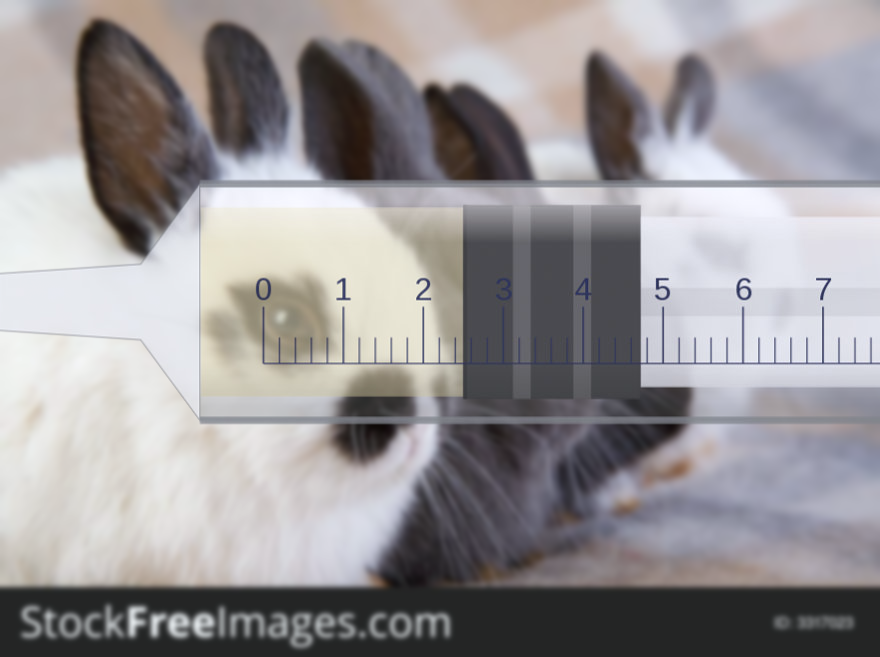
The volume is value=2.5 unit=mL
